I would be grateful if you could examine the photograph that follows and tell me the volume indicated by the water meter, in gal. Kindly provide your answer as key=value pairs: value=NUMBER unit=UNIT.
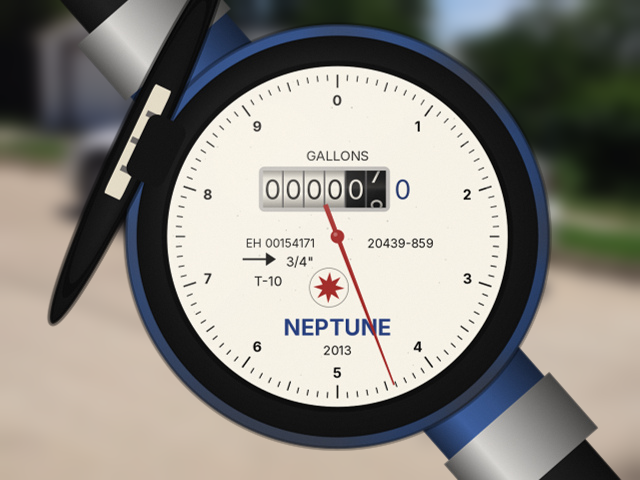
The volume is value=74.4 unit=gal
